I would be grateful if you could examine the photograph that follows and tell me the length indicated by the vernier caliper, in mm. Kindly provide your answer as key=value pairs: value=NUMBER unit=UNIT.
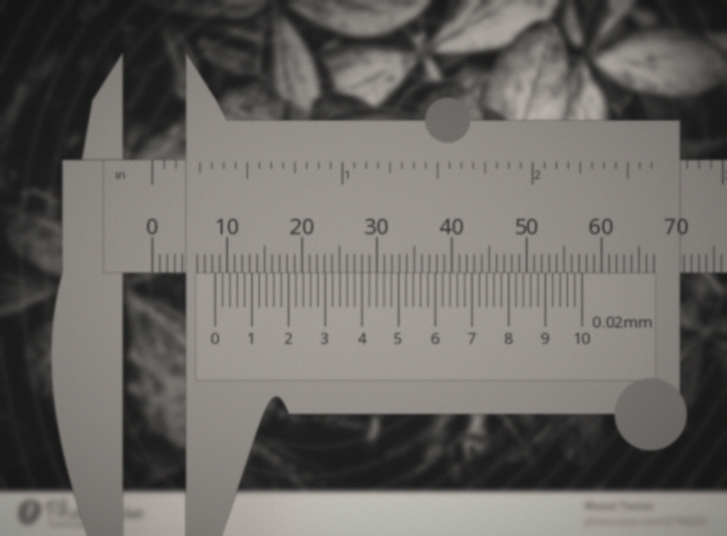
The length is value=8.4 unit=mm
